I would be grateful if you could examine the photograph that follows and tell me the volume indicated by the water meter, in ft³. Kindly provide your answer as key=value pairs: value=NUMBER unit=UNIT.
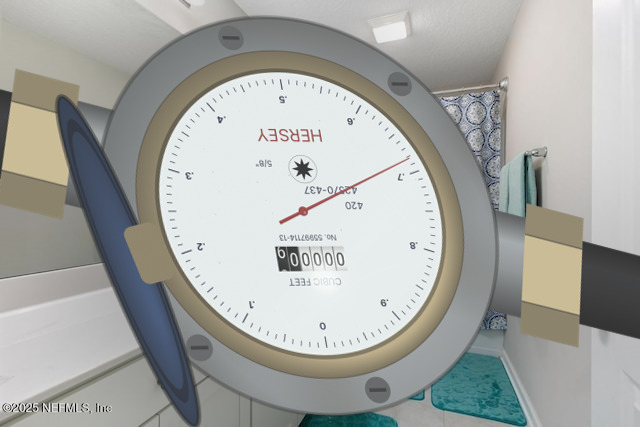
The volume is value=8.68 unit=ft³
